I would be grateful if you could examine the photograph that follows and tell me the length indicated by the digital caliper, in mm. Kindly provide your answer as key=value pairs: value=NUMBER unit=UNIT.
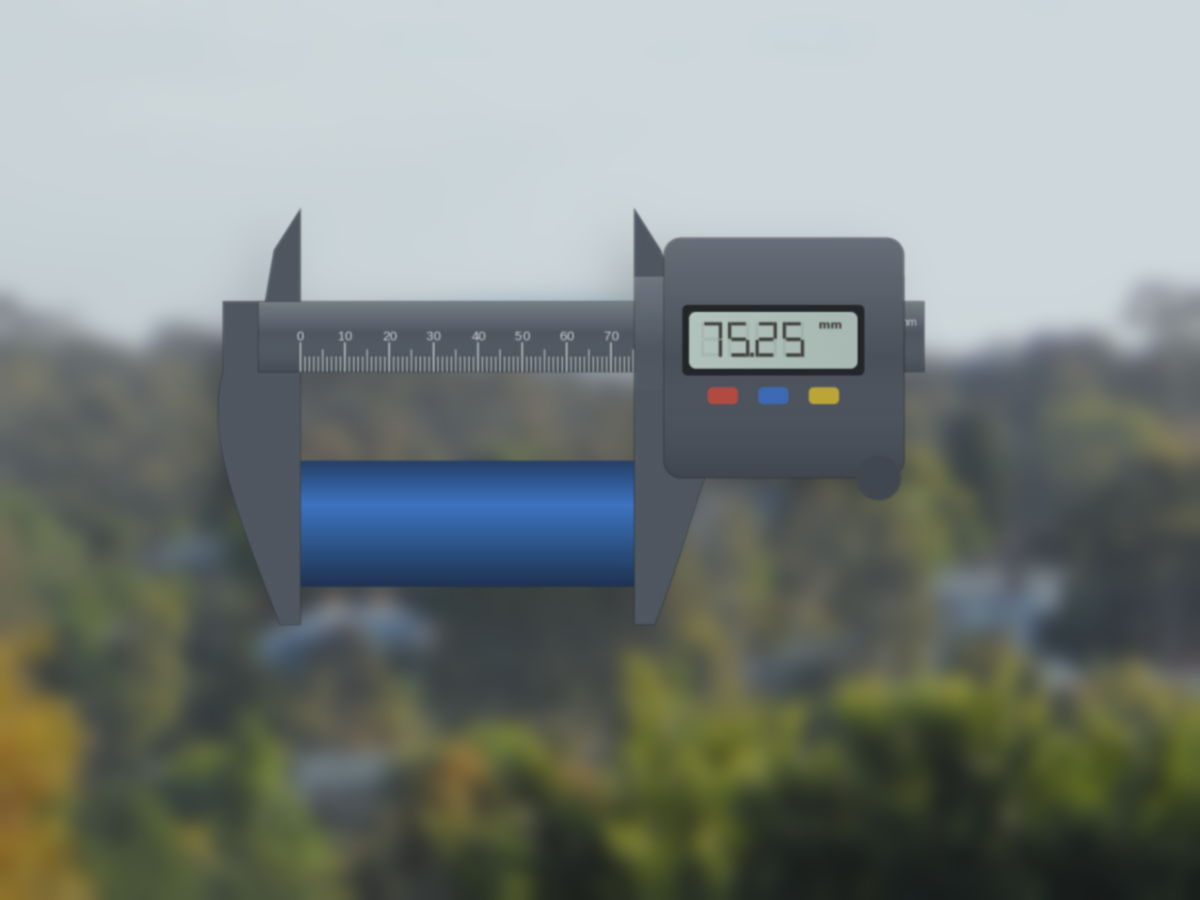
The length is value=75.25 unit=mm
